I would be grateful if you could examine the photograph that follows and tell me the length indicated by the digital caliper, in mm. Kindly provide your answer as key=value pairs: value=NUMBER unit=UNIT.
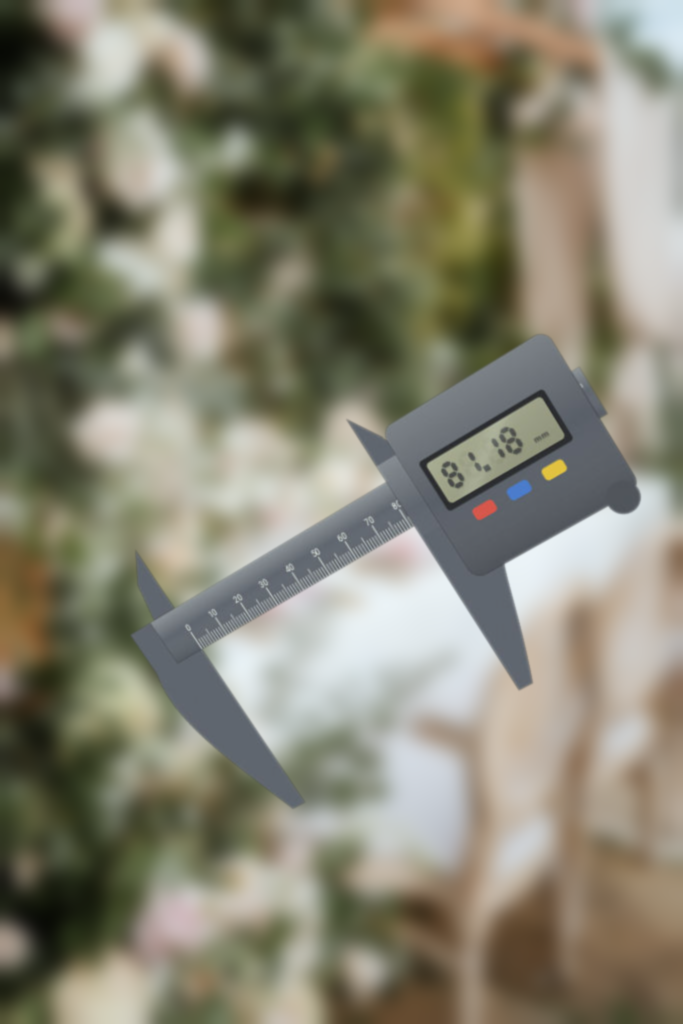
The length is value=81.18 unit=mm
